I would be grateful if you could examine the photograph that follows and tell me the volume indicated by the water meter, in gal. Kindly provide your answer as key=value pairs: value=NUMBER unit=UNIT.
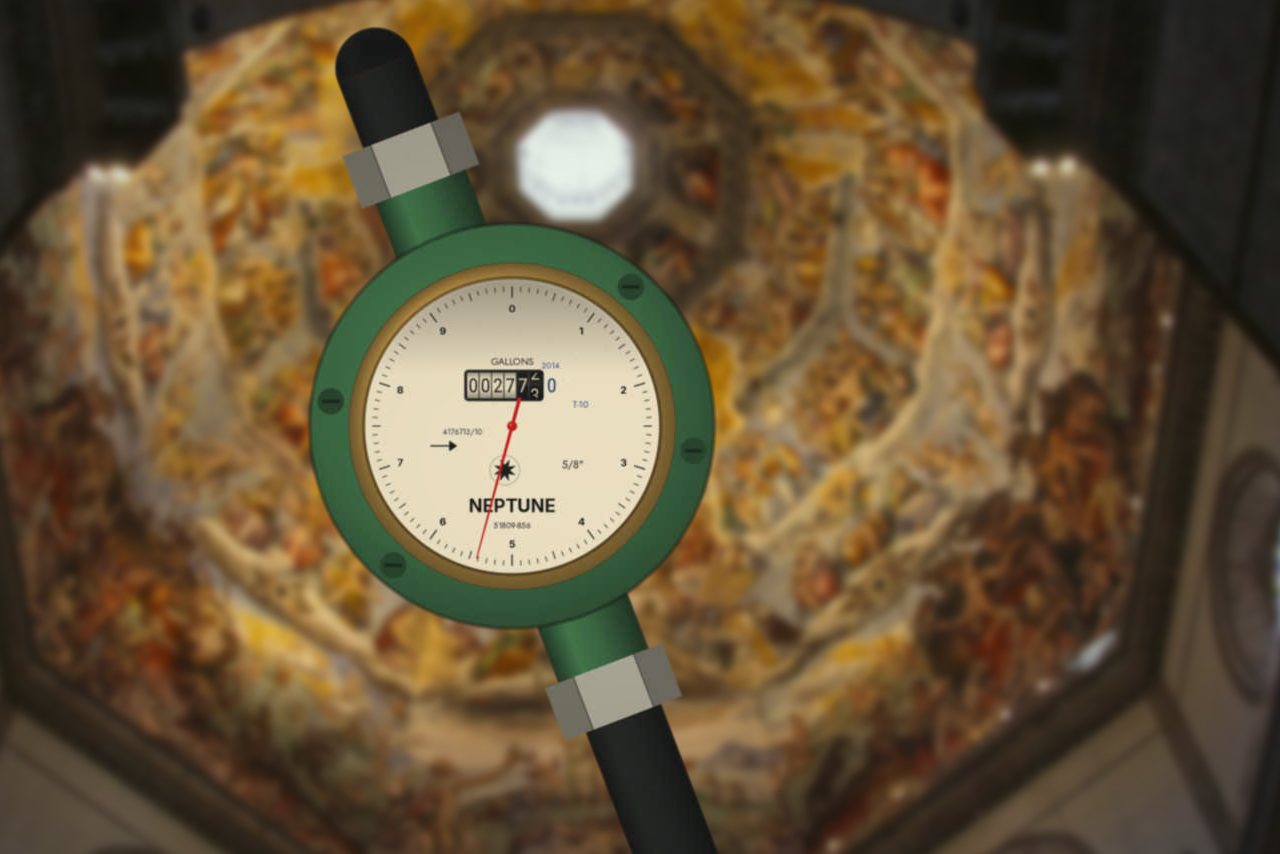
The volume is value=27725.4 unit=gal
